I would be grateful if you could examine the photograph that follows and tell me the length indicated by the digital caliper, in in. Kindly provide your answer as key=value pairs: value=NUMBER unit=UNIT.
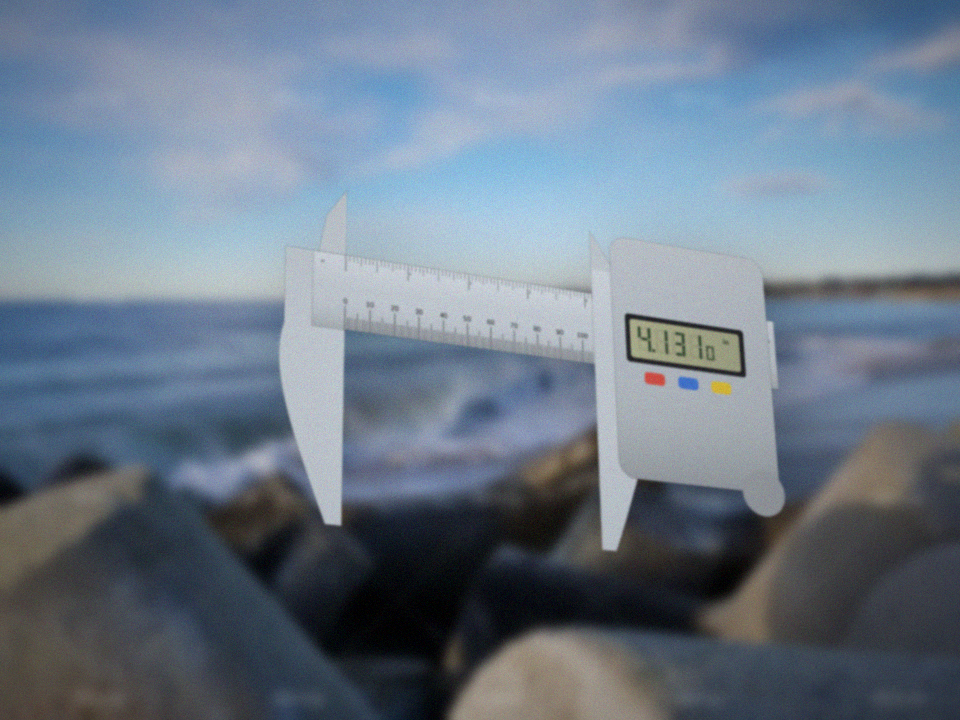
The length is value=4.1310 unit=in
